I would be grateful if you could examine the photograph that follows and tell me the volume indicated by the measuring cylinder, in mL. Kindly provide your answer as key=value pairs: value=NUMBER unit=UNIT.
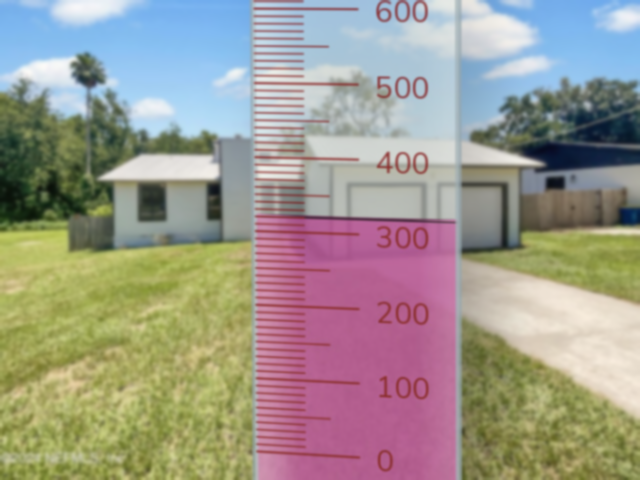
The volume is value=320 unit=mL
